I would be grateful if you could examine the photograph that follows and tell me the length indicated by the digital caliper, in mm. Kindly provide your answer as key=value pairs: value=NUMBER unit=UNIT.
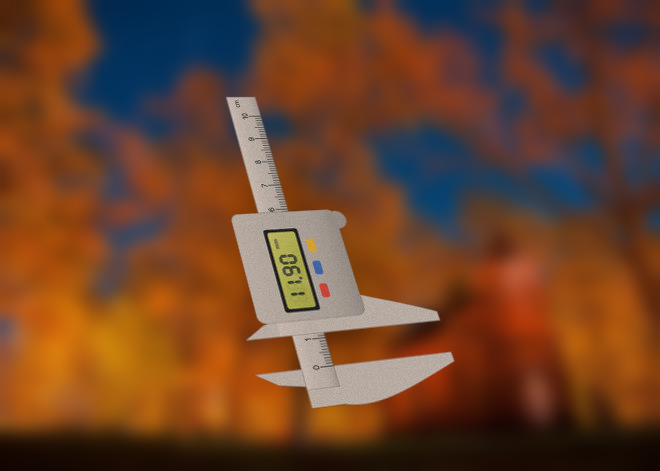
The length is value=11.90 unit=mm
